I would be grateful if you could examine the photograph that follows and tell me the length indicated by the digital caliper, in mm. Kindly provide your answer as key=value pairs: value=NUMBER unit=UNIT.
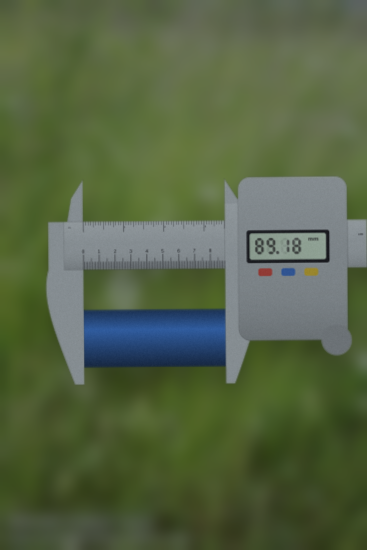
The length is value=89.18 unit=mm
